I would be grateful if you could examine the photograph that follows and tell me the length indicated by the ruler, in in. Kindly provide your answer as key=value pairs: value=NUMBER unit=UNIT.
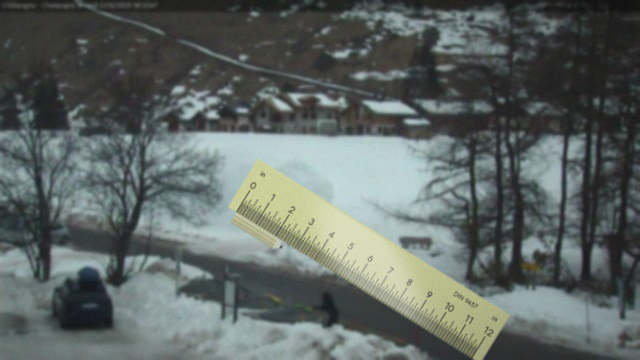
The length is value=2.5 unit=in
